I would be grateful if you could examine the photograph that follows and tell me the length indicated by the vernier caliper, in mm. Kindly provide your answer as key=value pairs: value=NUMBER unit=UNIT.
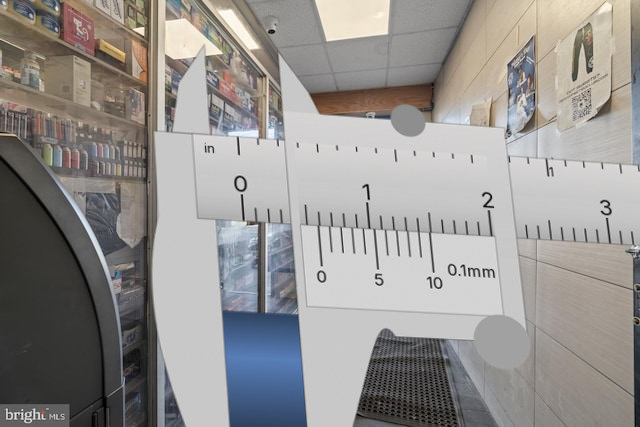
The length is value=5.9 unit=mm
